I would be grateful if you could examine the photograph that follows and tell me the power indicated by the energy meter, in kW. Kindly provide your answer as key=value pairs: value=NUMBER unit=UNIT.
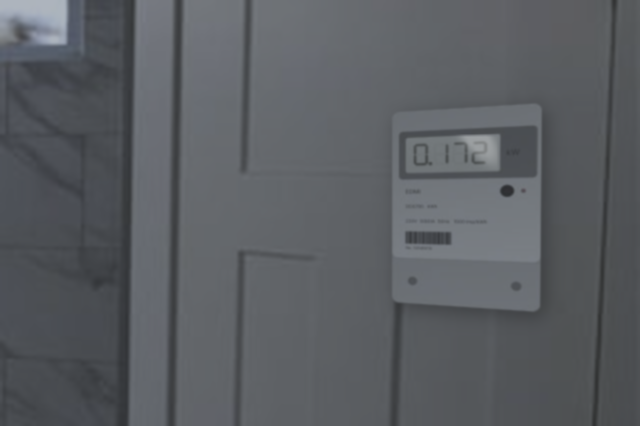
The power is value=0.172 unit=kW
